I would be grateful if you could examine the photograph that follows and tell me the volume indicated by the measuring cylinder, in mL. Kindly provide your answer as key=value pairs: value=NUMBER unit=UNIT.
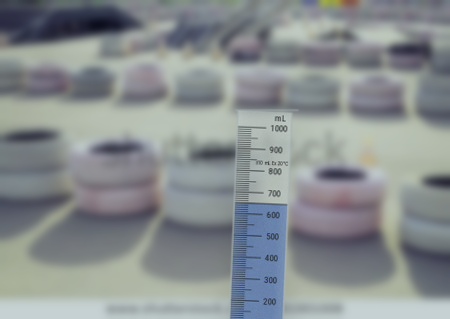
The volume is value=650 unit=mL
